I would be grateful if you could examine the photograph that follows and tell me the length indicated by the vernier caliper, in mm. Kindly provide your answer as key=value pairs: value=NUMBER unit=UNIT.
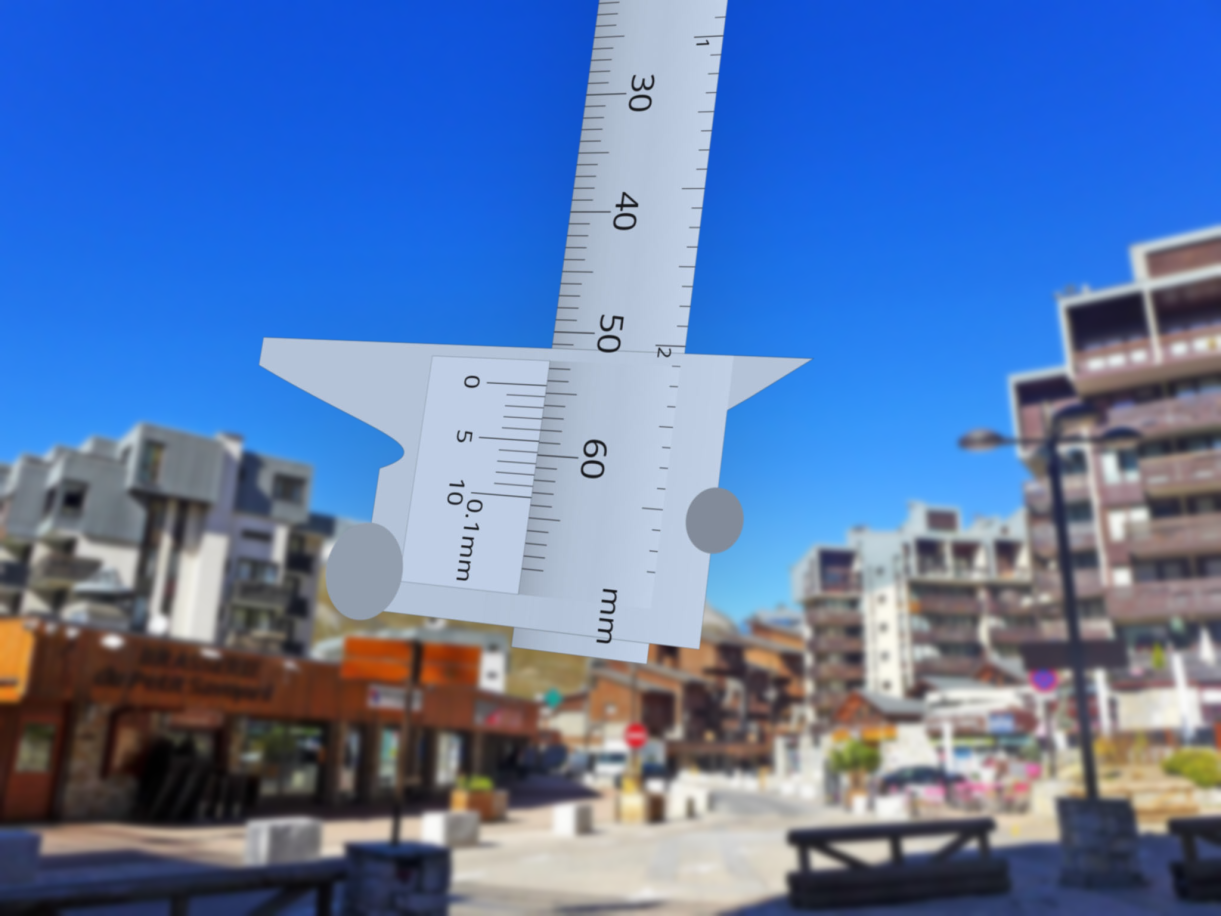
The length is value=54.4 unit=mm
